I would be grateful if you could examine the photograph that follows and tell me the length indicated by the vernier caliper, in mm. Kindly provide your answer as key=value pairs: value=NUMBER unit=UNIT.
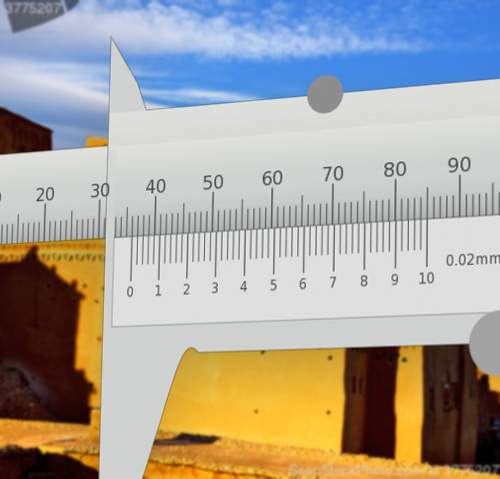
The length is value=36.0 unit=mm
